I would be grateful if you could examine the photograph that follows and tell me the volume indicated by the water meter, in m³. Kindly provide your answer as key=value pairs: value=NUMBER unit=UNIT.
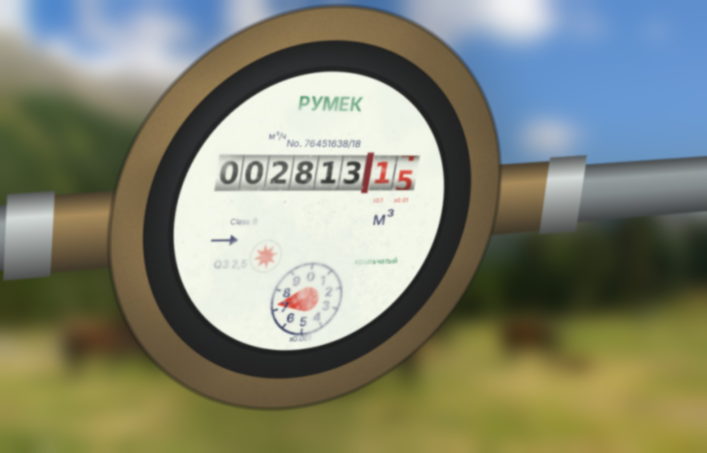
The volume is value=2813.147 unit=m³
